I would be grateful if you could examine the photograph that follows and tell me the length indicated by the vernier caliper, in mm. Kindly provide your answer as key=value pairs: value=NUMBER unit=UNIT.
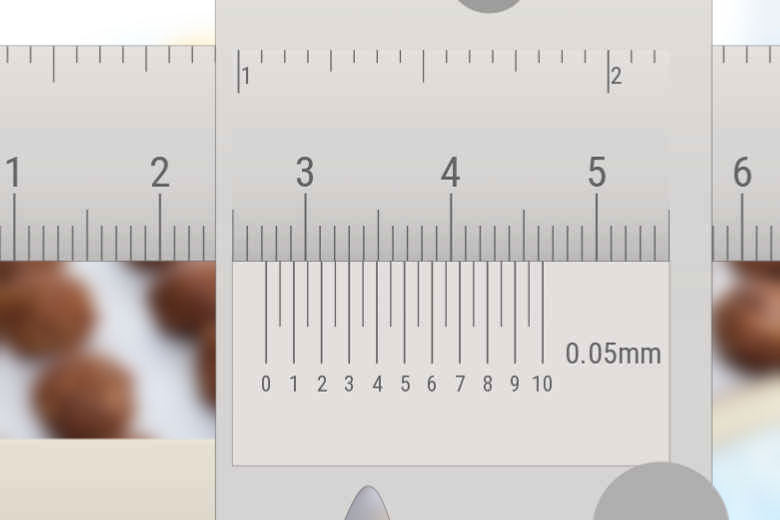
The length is value=27.3 unit=mm
